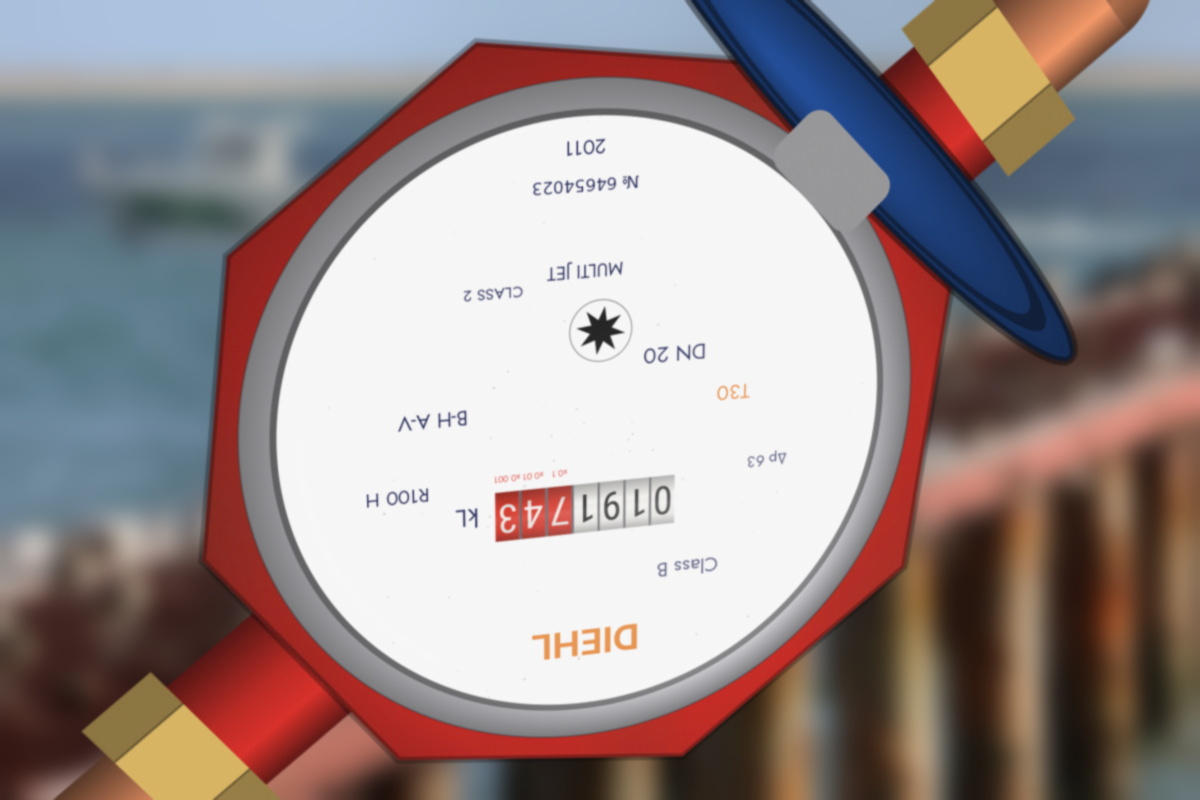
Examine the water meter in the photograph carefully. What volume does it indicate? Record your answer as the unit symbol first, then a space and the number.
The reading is kL 191.743
